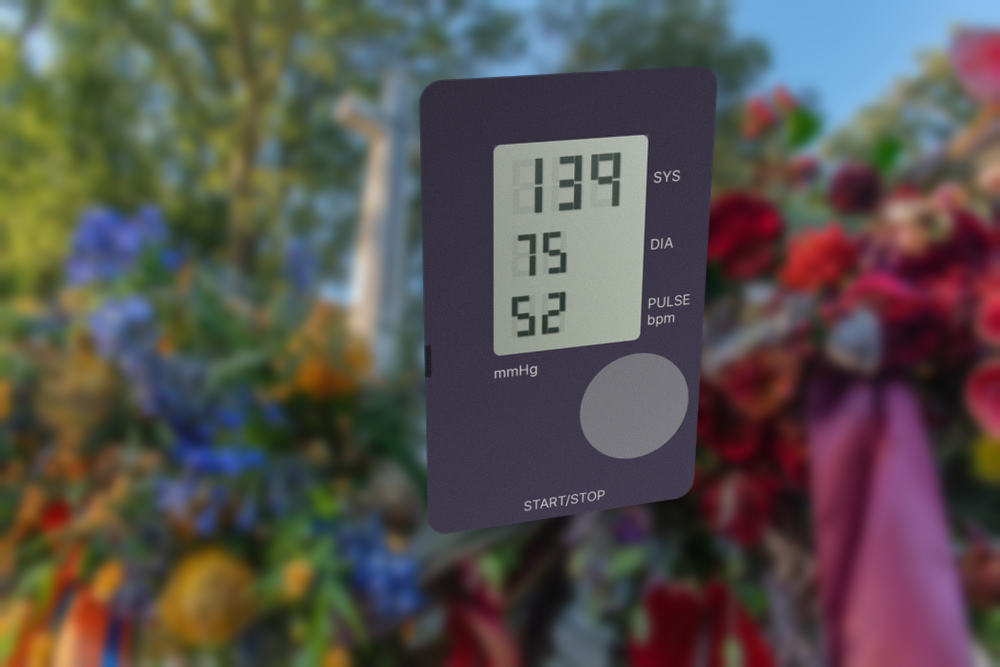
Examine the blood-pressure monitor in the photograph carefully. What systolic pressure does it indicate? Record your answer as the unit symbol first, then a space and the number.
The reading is mmHg 139
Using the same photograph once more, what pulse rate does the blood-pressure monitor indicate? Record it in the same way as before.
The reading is bpm 52
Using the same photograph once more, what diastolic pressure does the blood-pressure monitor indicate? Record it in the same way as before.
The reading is mmHg 75
